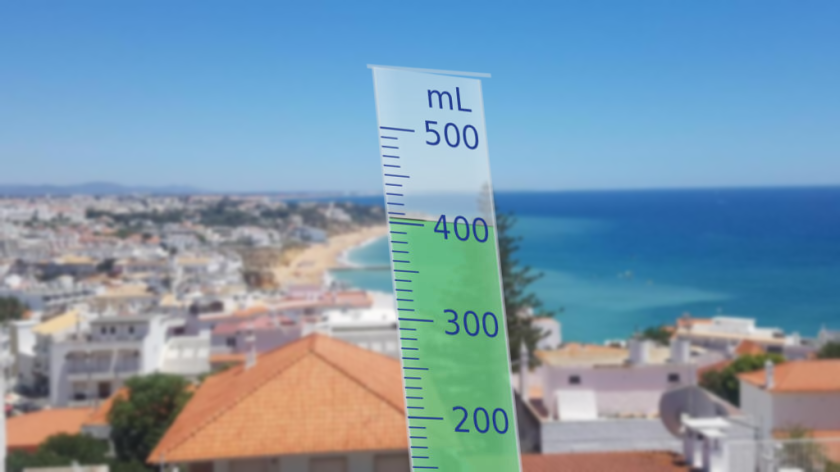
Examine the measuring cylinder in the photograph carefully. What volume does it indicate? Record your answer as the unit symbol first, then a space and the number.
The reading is mL 405
